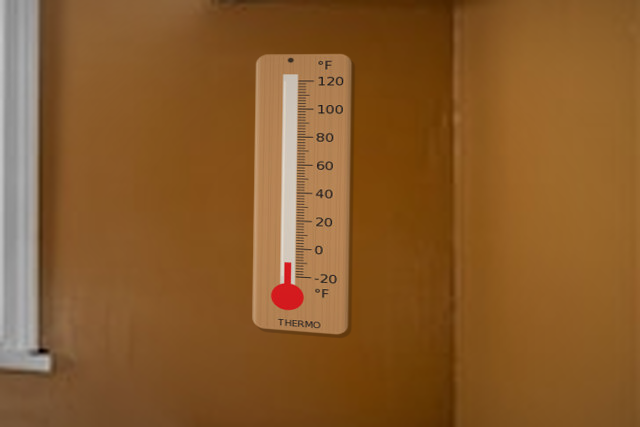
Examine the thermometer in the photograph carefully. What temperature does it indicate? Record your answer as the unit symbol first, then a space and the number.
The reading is °F -10
